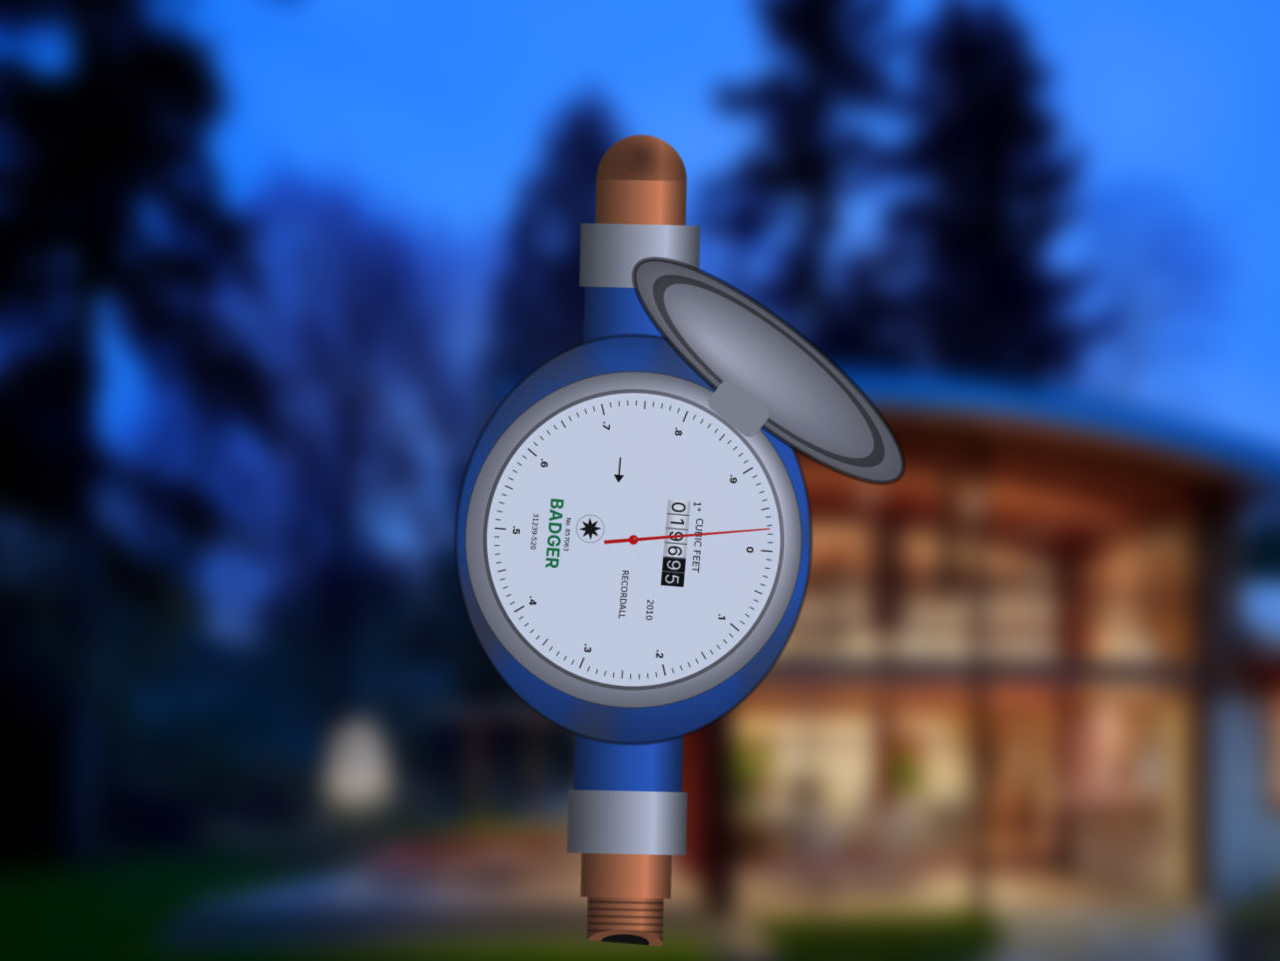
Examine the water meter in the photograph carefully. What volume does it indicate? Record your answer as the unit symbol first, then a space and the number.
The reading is ft³ 19694.97
